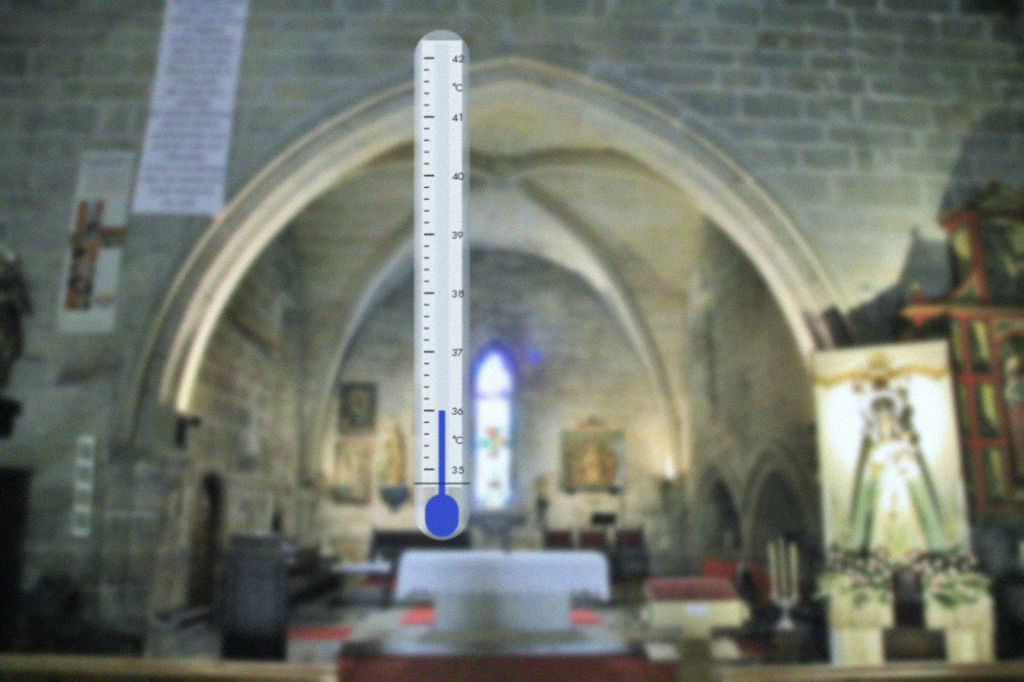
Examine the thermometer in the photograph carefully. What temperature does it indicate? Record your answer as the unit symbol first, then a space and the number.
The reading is °C 36
